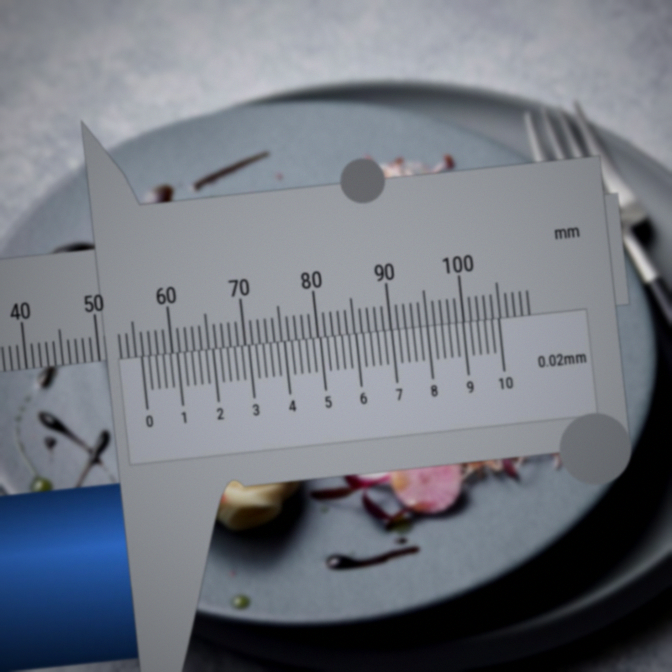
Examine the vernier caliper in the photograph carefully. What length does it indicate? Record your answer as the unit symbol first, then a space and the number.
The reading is mm 55.8
